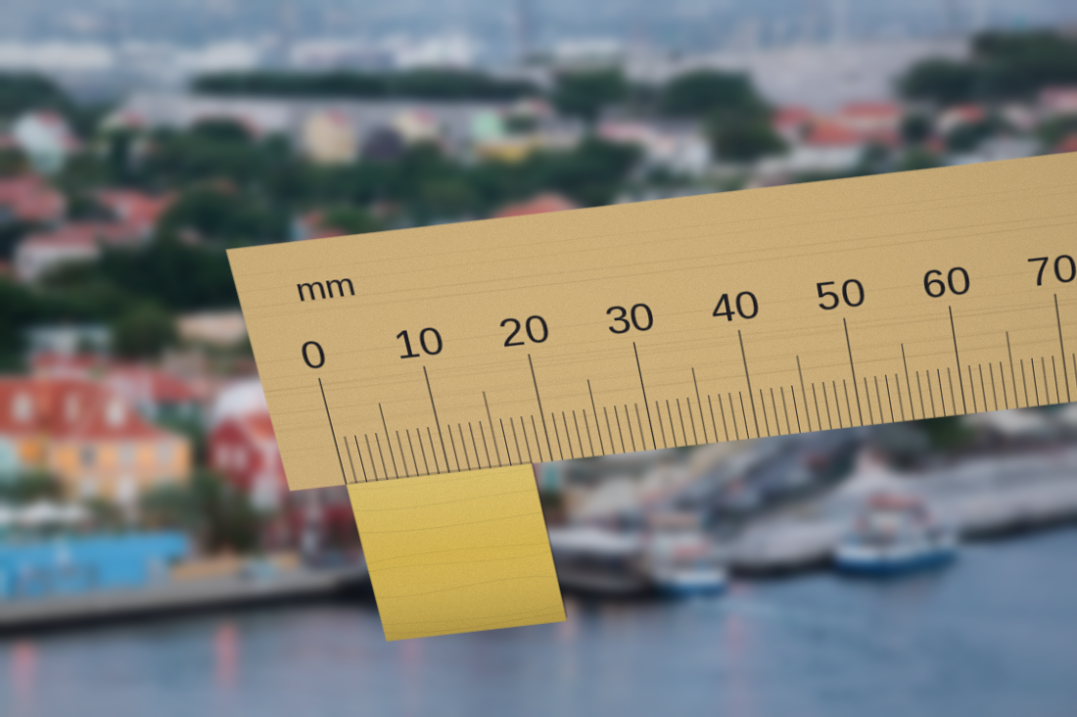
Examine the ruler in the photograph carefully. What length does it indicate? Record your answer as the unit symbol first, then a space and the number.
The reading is mm 18
